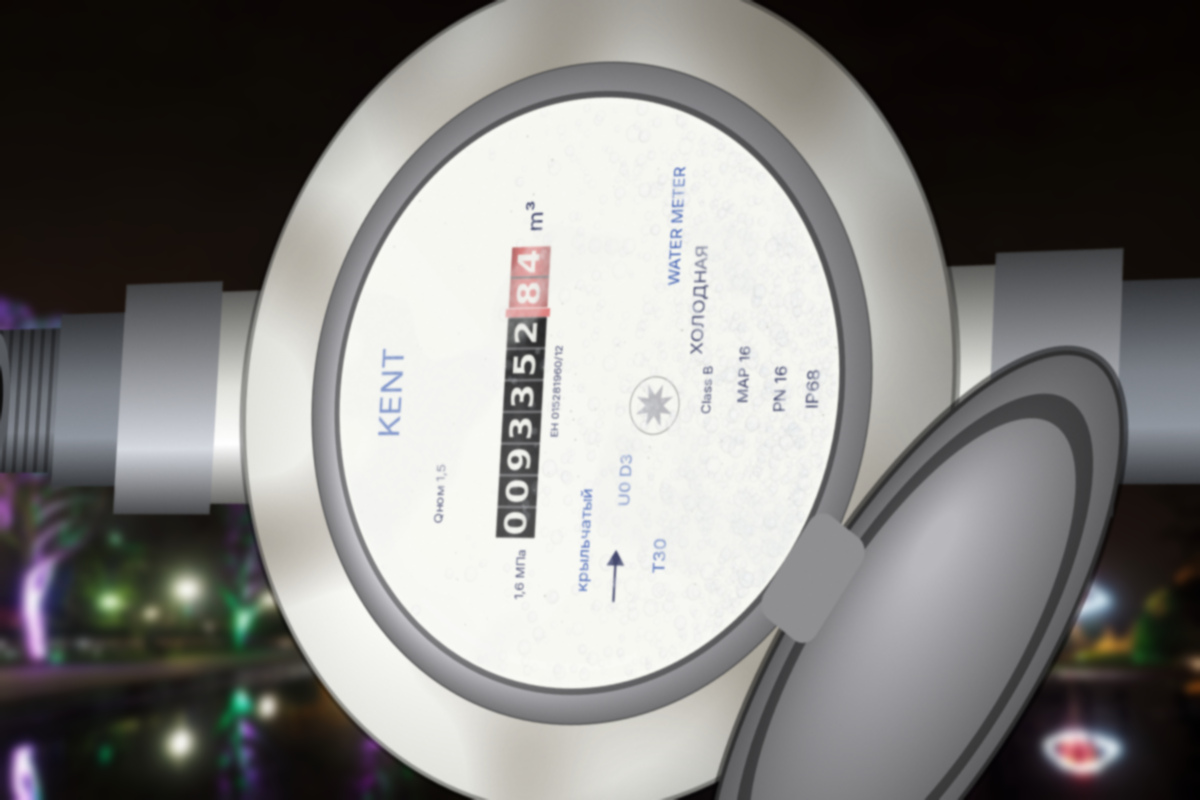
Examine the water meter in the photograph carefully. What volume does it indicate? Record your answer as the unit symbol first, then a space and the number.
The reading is m³ 93352.84
